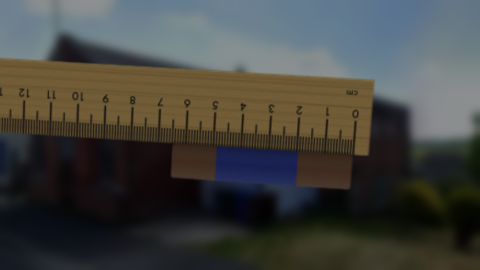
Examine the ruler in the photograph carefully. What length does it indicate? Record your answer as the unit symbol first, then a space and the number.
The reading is cm 6.5
